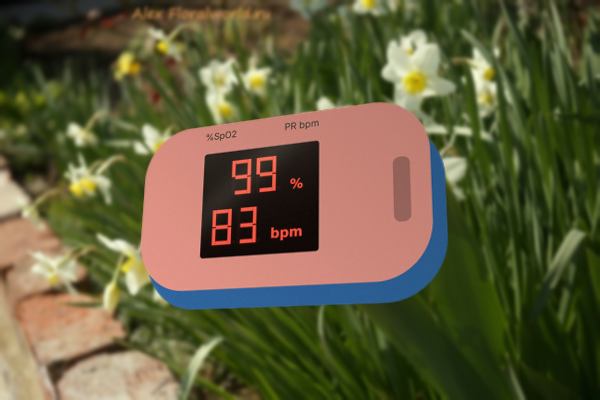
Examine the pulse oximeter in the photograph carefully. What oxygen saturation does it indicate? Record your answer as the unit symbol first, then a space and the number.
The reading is % 99
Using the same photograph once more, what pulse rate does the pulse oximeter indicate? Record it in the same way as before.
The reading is bpm 83
